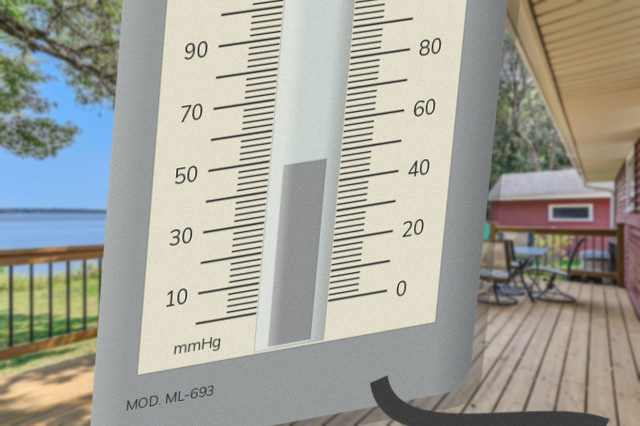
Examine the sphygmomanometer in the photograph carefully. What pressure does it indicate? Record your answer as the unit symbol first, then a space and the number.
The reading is mmHg 48
